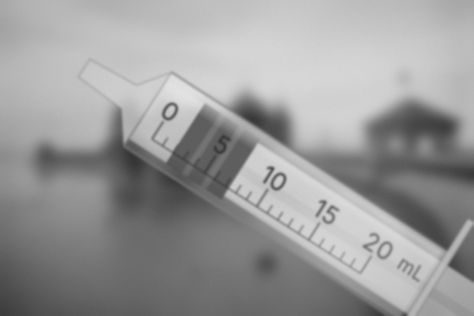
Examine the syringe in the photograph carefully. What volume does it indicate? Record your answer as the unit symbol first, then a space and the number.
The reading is mL 2
